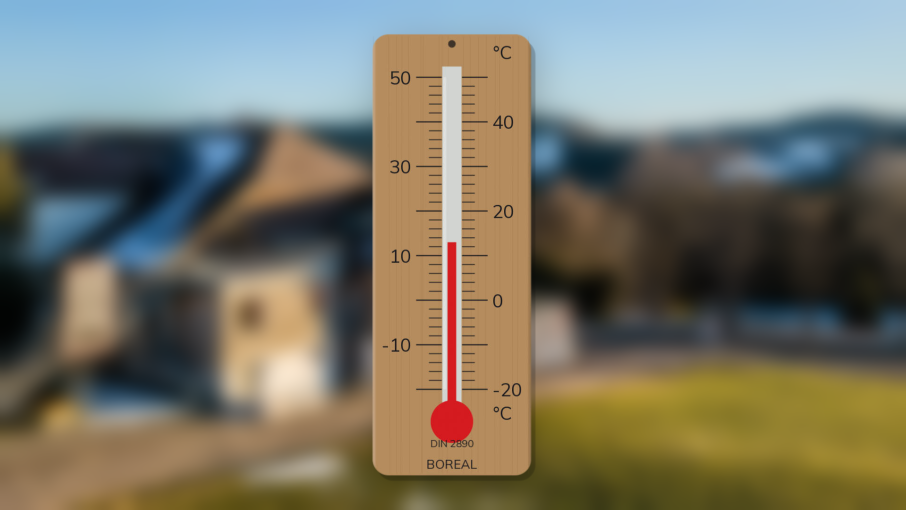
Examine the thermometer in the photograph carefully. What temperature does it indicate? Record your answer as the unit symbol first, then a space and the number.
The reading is °C 13
